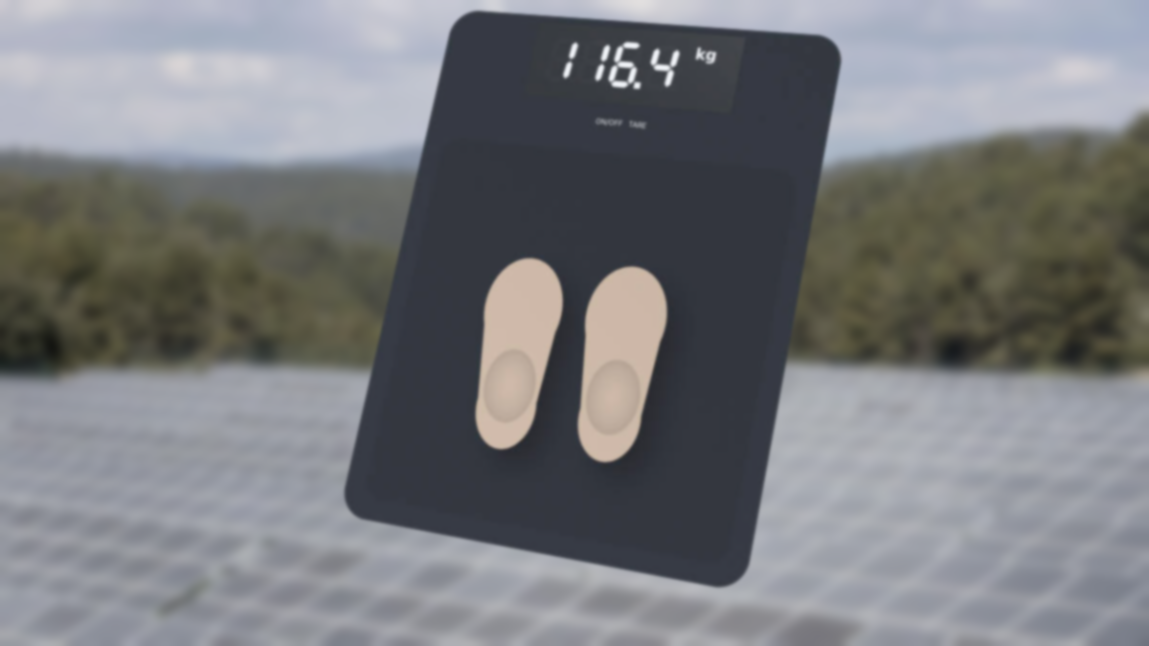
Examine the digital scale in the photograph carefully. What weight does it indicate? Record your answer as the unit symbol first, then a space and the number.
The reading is kg 116.4
